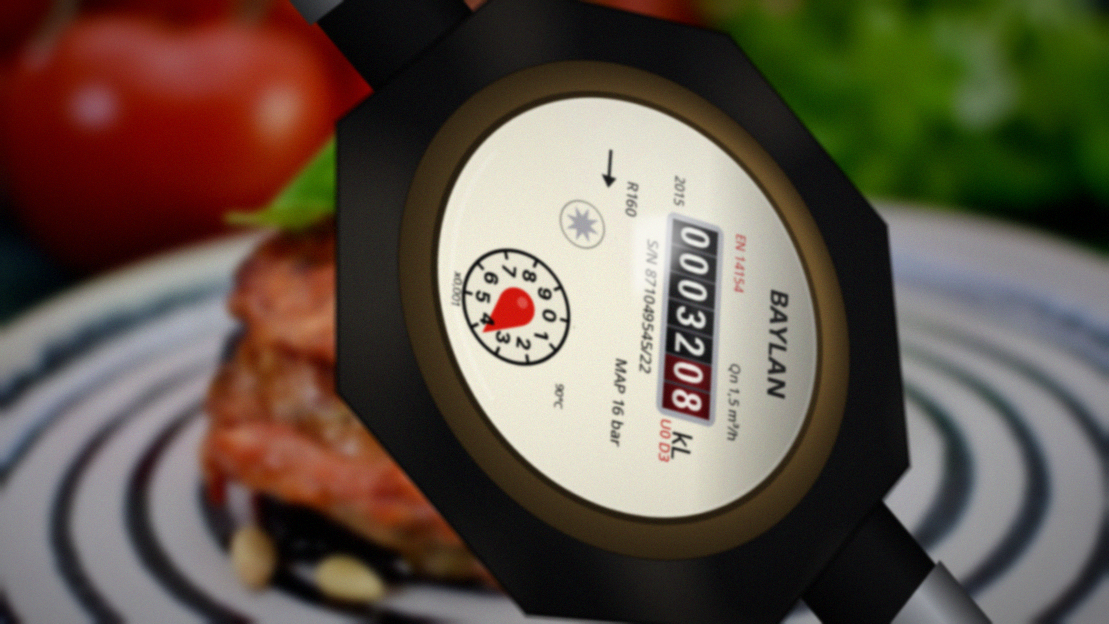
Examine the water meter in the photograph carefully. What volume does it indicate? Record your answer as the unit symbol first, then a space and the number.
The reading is kL 32.083
